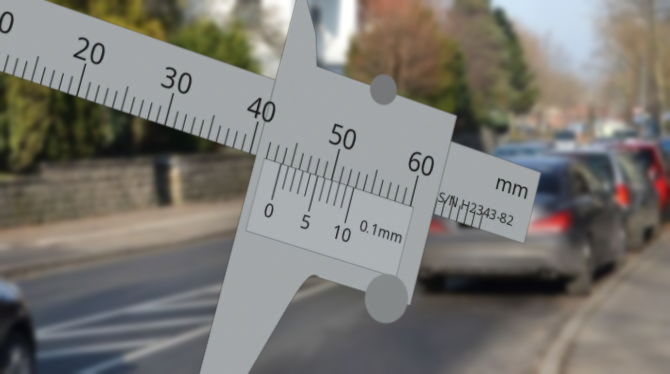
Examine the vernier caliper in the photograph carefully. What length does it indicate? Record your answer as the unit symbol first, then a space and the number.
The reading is mm 43.8
